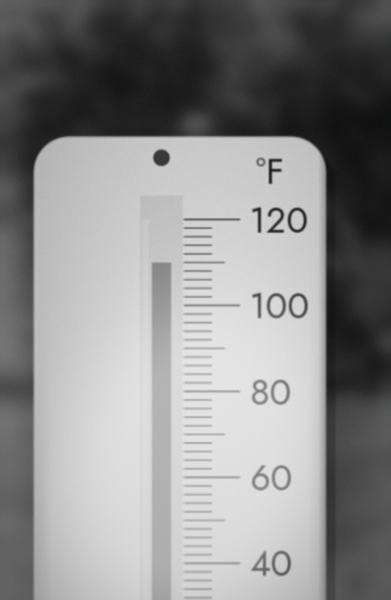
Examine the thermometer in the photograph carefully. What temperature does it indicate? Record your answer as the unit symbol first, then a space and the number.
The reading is °F 110
